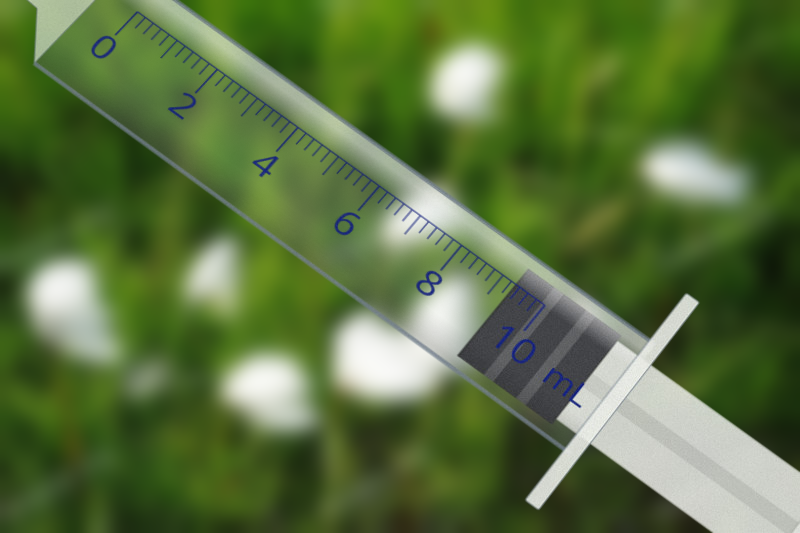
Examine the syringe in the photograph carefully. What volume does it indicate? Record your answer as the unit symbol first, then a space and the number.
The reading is mL 9.3
